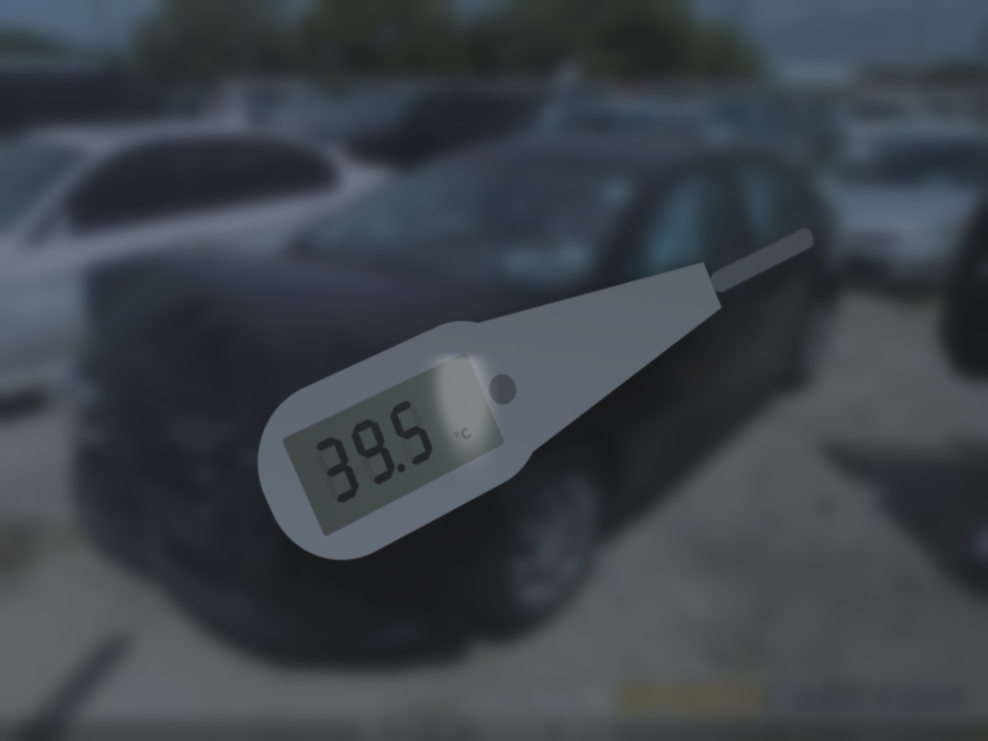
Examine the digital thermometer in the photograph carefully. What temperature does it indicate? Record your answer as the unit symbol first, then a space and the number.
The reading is °C 39.5
